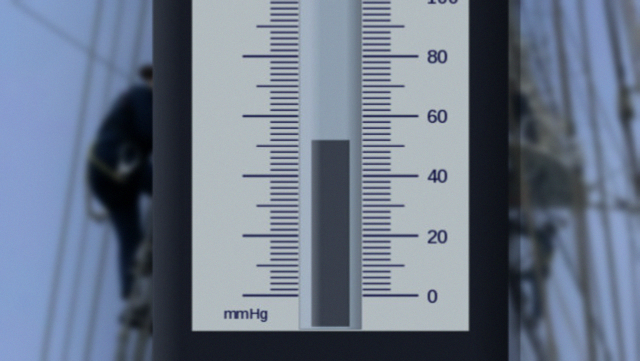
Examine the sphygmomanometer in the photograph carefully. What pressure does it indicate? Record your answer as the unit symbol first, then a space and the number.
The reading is mmHg 52
